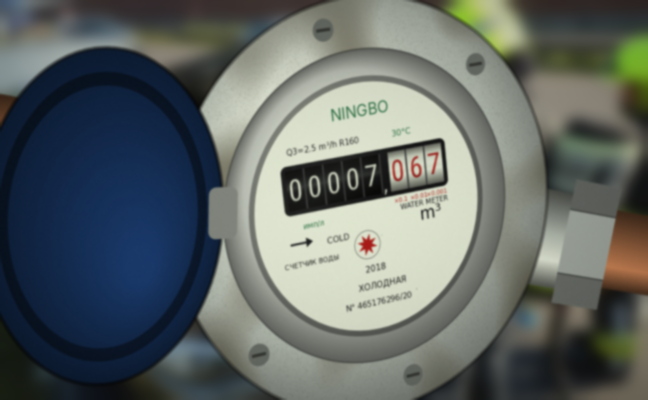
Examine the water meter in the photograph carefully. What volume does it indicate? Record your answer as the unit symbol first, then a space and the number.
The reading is m³ 7.067
